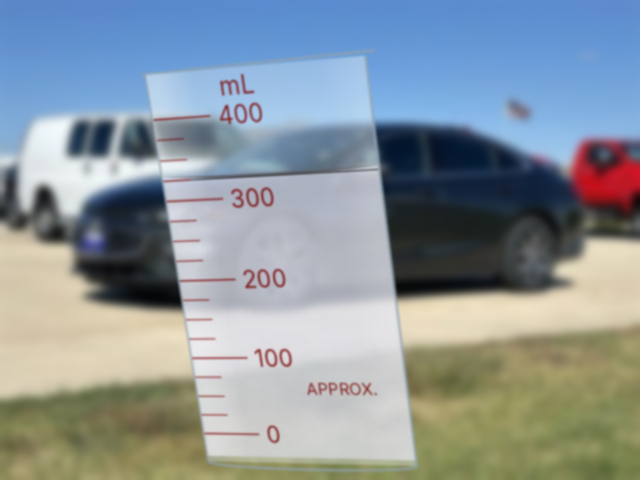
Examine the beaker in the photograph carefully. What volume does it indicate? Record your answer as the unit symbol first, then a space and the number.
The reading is mL 325
